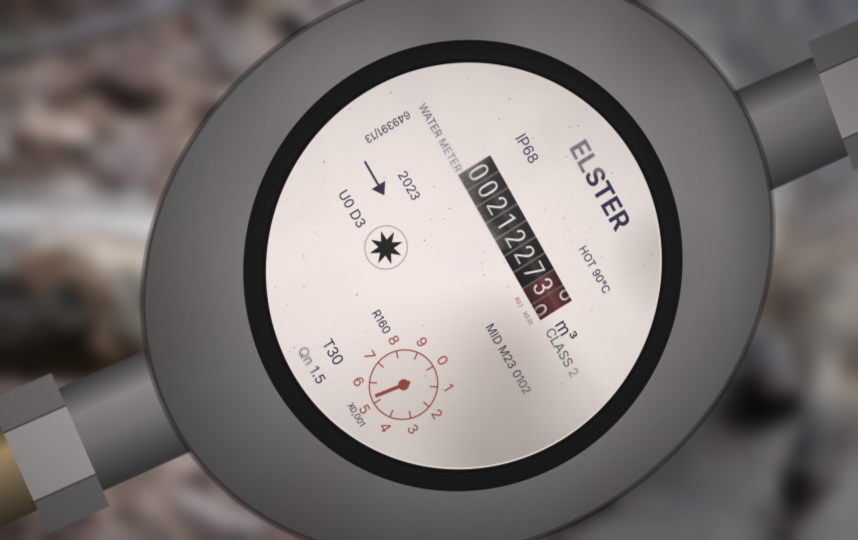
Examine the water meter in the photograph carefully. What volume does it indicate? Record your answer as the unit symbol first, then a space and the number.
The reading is m³ 21227.385
